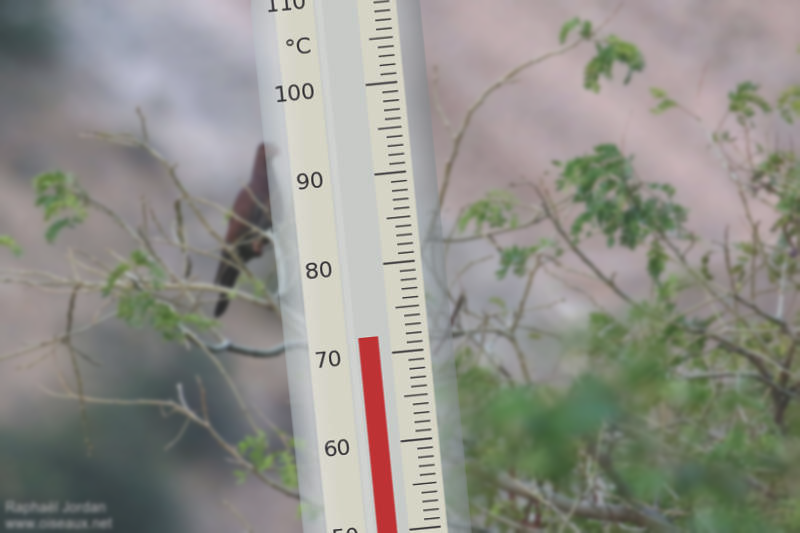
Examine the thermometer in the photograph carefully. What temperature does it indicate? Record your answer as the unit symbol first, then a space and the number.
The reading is °C 72
